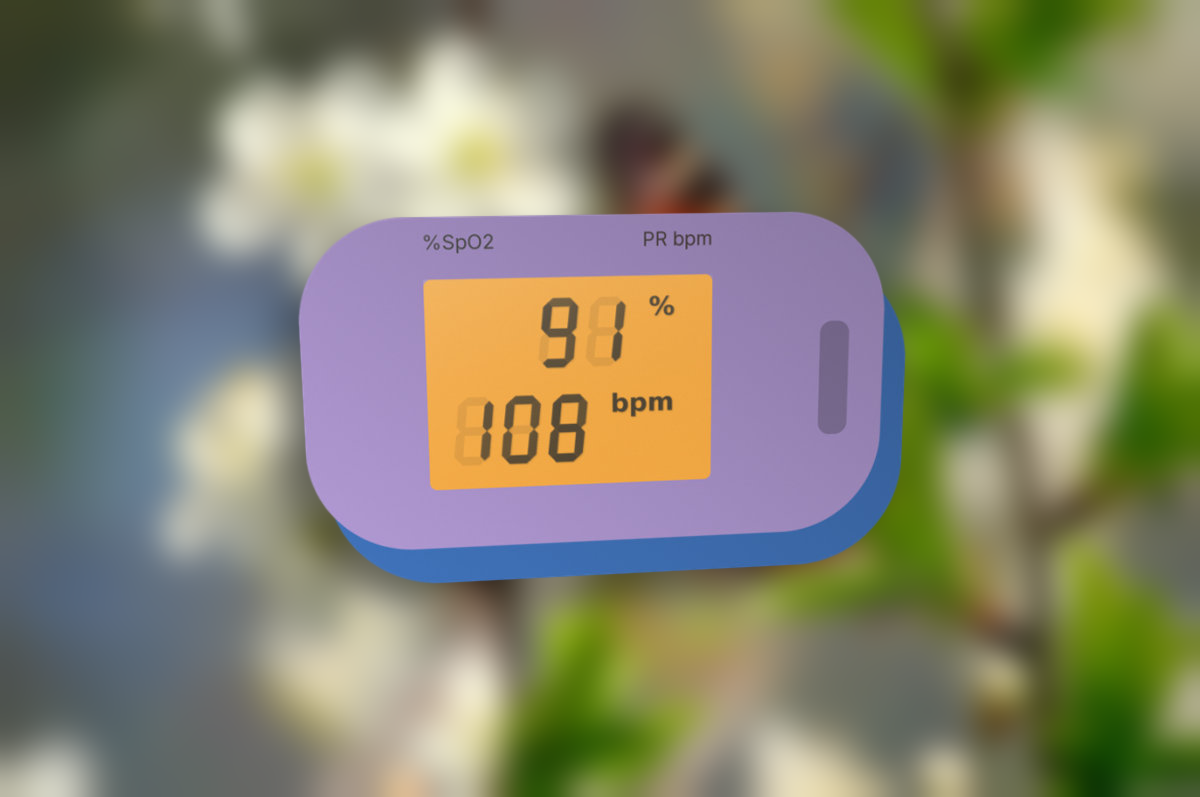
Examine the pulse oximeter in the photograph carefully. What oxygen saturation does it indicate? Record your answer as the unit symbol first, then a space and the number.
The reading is % 91
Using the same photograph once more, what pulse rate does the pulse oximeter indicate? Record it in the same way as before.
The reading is bpm 108
